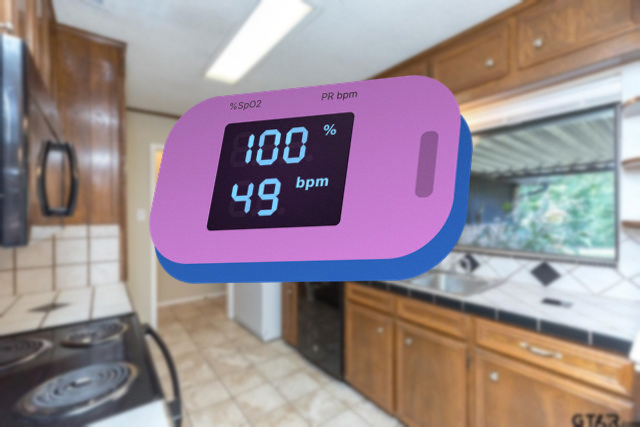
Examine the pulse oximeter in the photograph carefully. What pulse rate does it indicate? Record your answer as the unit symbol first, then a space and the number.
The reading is bpm 49
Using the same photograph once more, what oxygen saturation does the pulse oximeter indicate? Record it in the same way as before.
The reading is % 100
